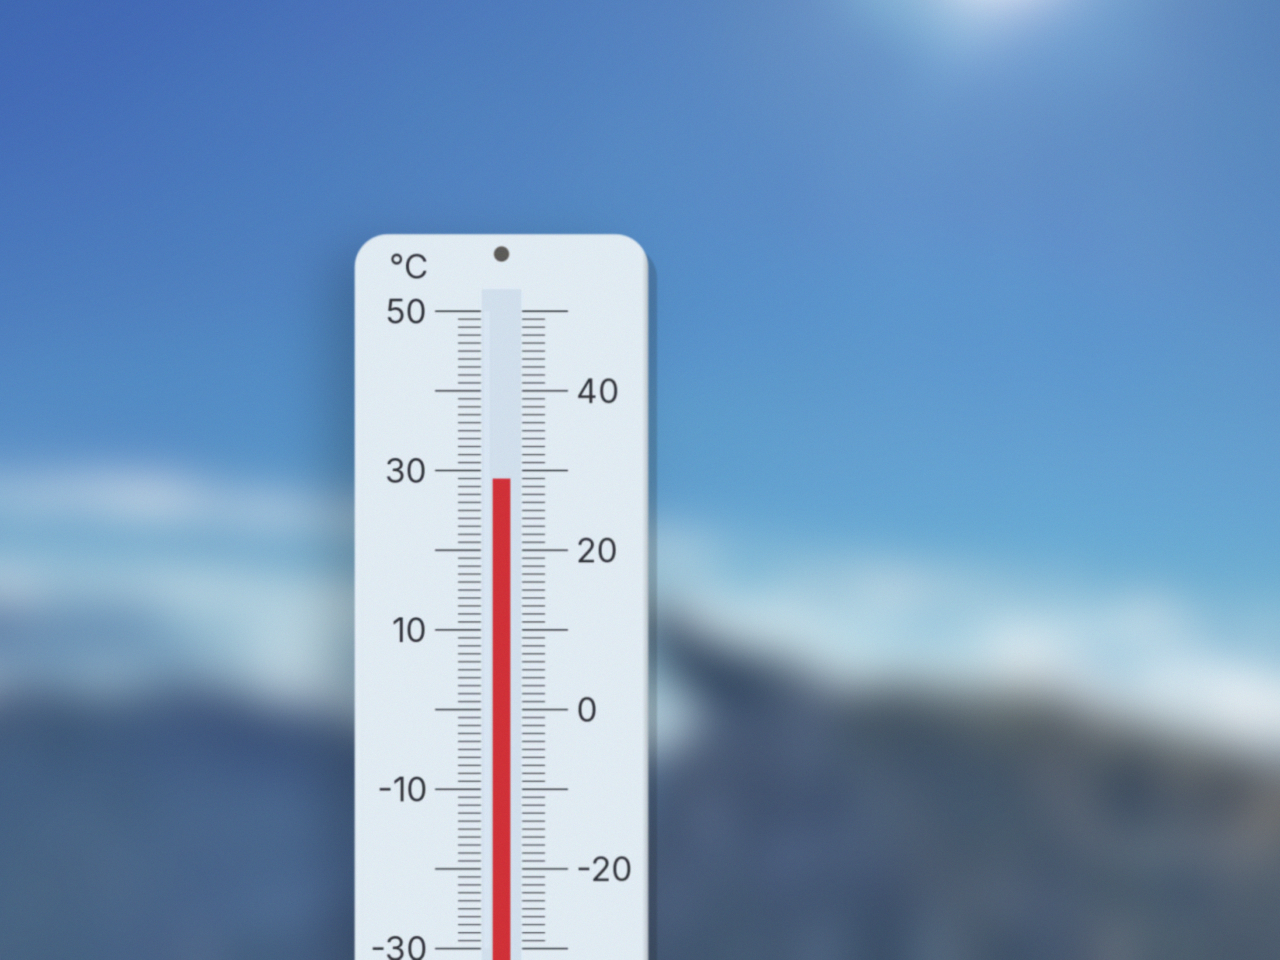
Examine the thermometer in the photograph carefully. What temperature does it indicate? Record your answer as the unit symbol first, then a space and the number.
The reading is °C 29
